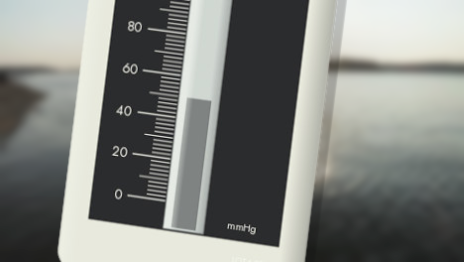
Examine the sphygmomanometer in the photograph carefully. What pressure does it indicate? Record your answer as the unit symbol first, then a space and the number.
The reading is mmHg 50
